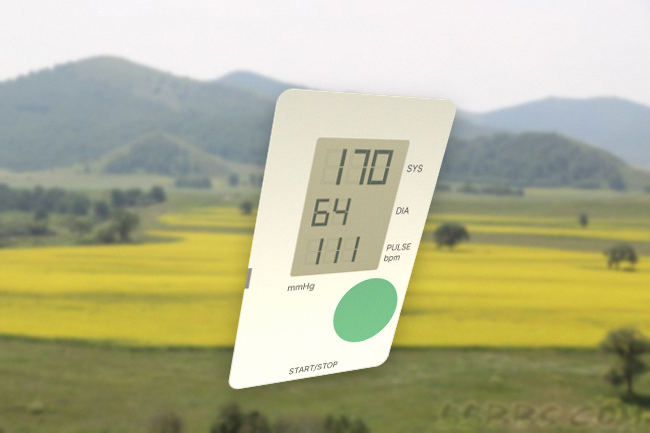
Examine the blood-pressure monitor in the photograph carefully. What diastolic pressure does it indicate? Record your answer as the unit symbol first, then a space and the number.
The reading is mmHg 64
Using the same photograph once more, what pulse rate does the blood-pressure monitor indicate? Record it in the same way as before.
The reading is bpm 111
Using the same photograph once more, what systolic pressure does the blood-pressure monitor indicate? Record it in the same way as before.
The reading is mmHg 170
